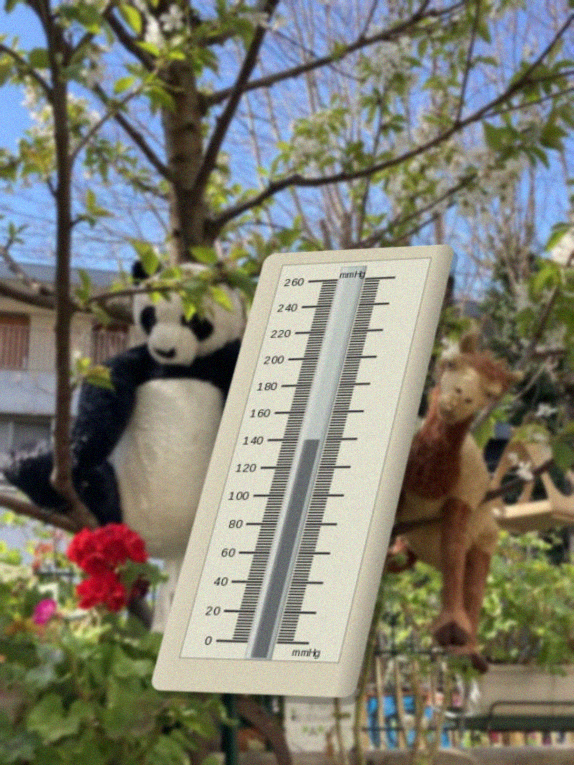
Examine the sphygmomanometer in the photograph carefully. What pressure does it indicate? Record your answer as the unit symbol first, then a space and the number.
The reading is mmHg 140
